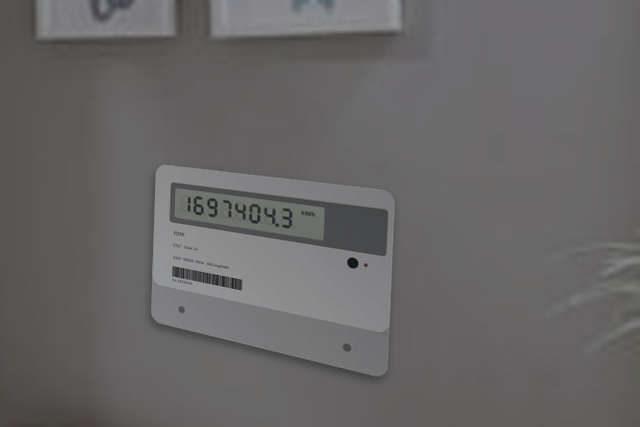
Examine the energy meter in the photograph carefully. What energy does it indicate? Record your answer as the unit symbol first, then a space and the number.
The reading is kWh 1697404.3
